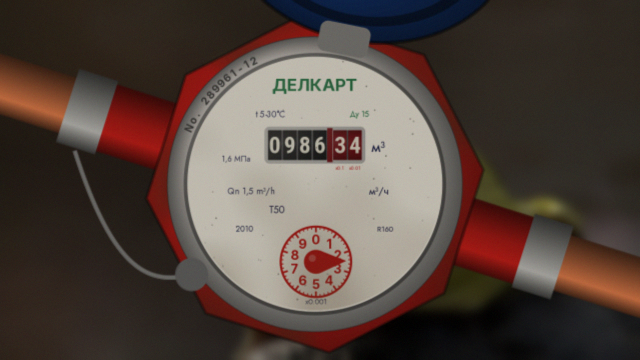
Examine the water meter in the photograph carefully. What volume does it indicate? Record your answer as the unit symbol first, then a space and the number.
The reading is m³ 986.342
